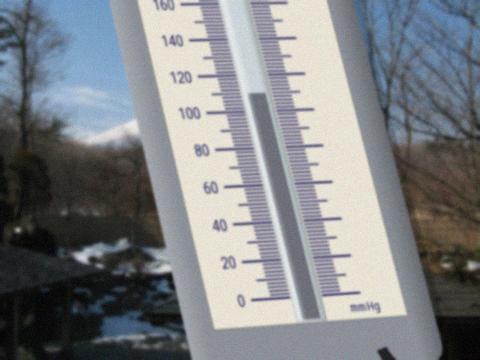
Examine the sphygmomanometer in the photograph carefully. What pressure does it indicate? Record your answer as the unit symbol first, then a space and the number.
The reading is mmHg 110
